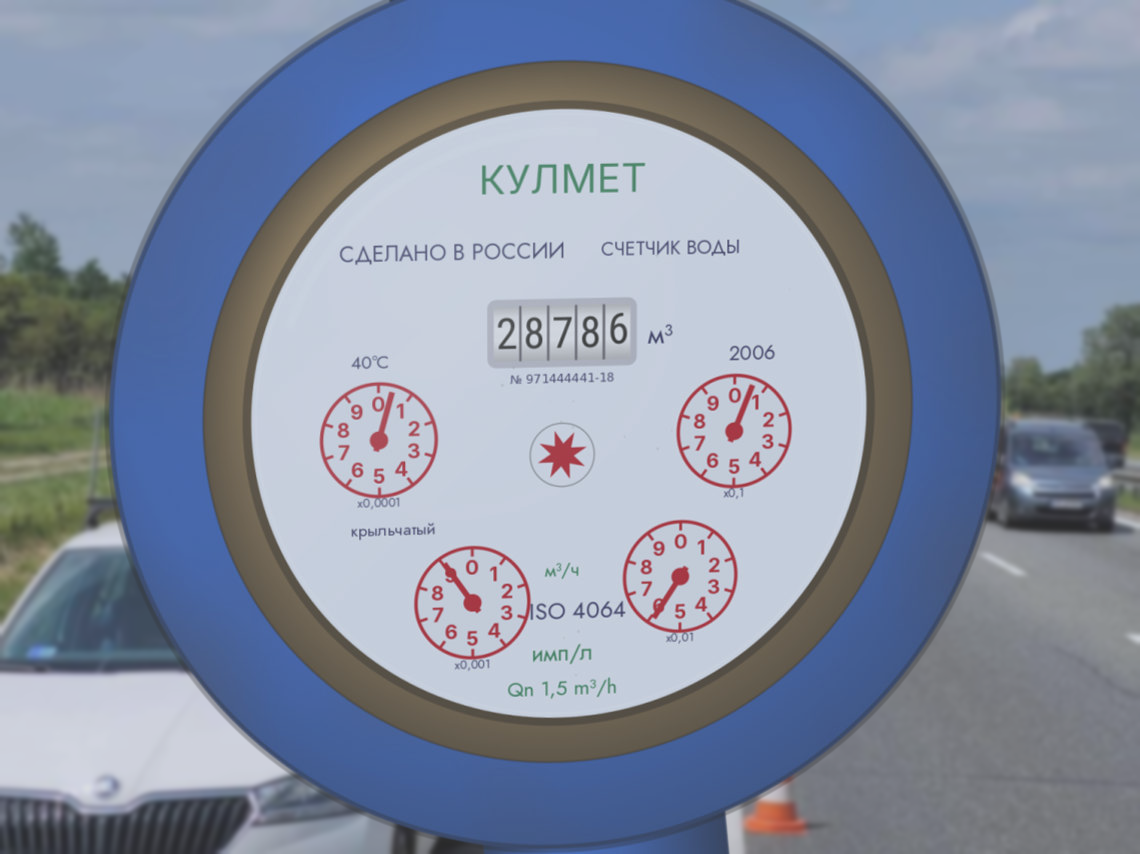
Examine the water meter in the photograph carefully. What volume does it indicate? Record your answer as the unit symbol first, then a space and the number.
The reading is m³ 28786.0590
